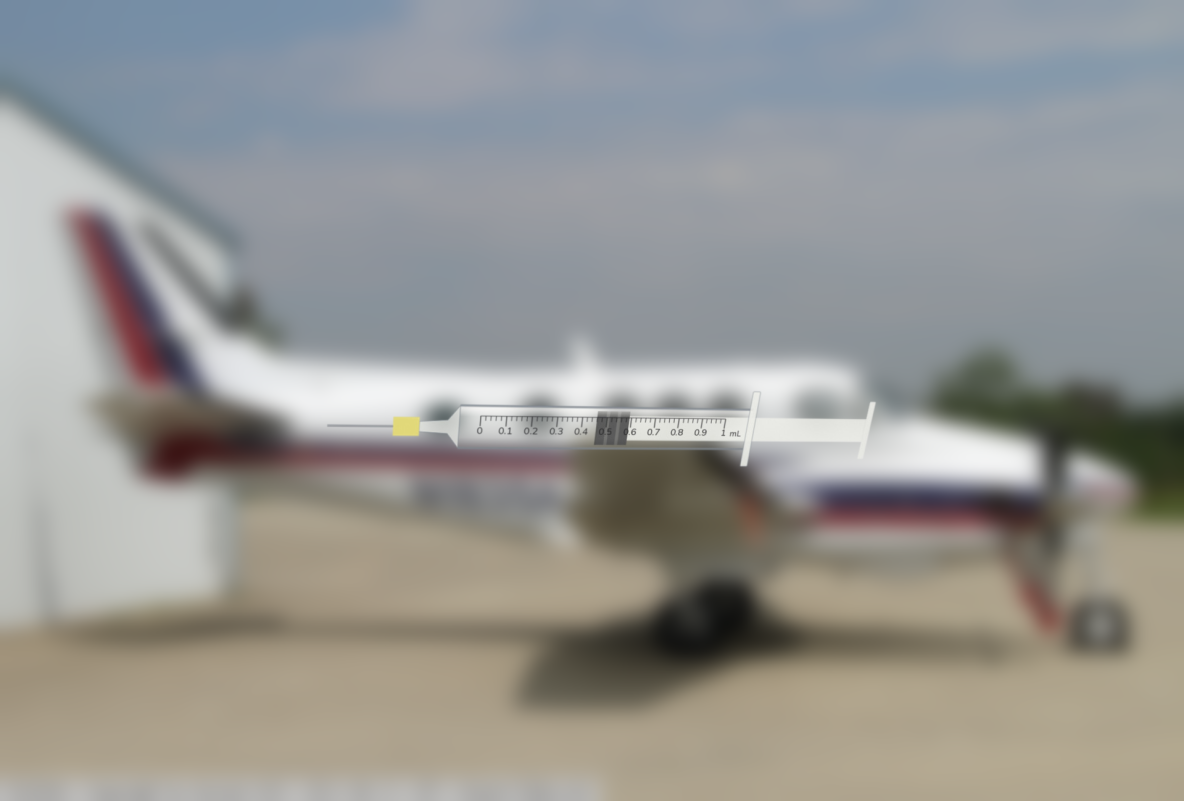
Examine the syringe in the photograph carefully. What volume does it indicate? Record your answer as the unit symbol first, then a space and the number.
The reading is mL 0.46
